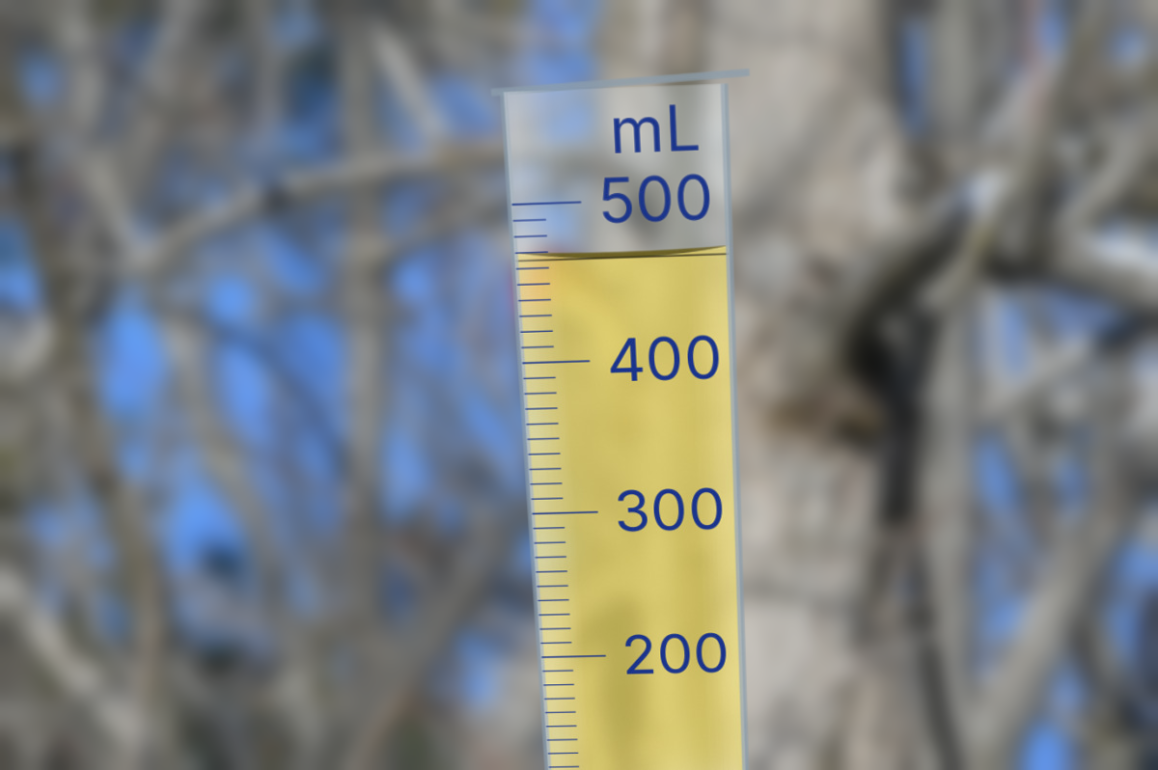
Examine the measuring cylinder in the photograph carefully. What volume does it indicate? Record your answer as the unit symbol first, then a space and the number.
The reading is mL 465
